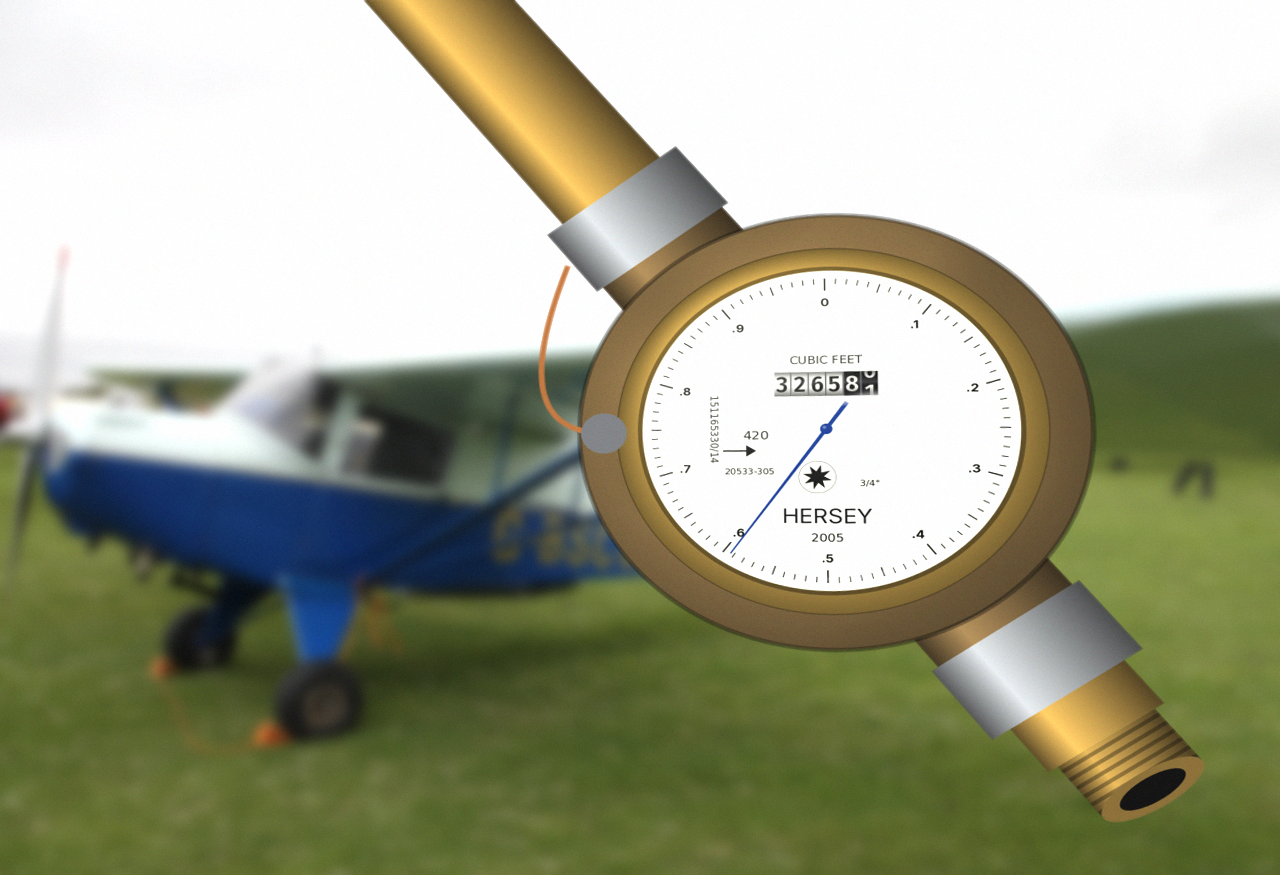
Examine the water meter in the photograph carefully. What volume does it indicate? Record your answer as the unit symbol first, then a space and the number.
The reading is ft³ 326580.59
